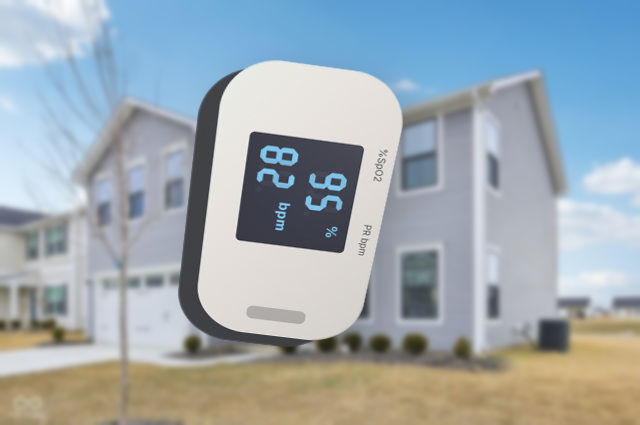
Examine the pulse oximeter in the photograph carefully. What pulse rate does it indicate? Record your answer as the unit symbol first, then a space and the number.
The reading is bpm 82
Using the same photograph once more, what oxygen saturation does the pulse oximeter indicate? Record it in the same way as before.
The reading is % 95
